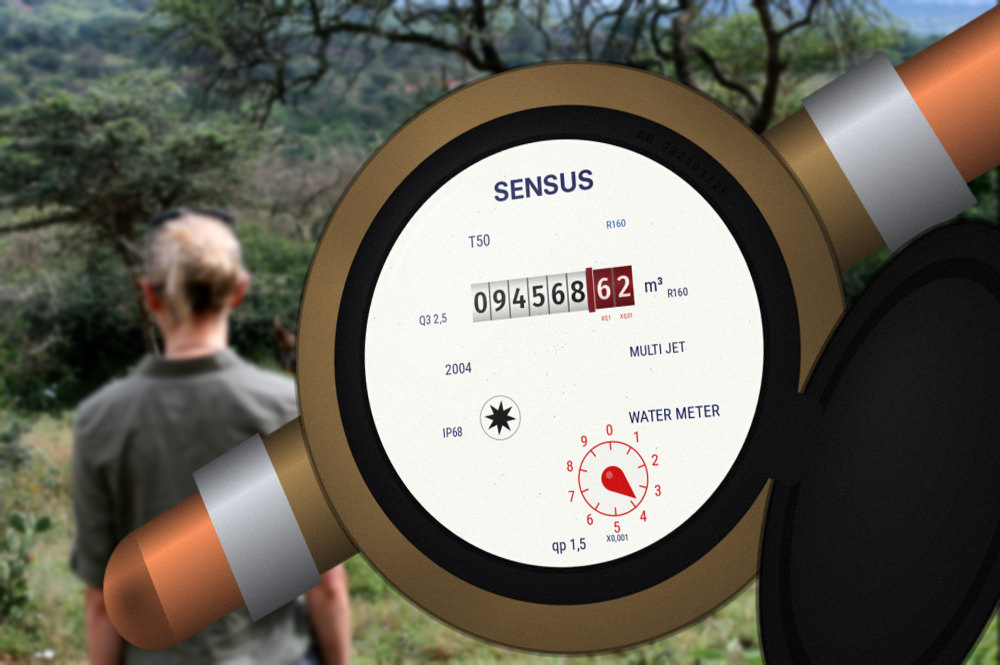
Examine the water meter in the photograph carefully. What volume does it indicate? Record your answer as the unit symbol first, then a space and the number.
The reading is m³ 94568.623
